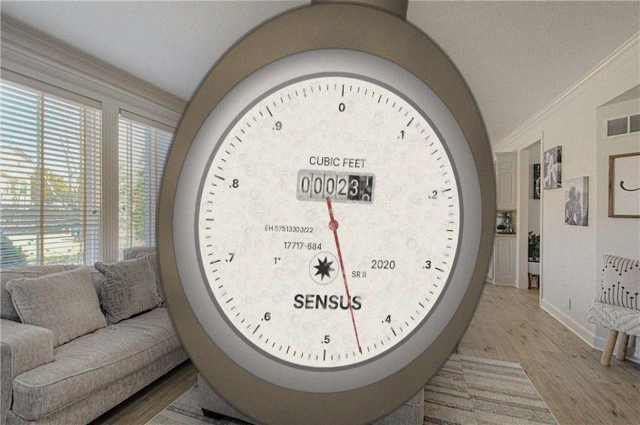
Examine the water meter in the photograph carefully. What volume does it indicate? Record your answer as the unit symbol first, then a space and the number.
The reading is ft³ 231.45
